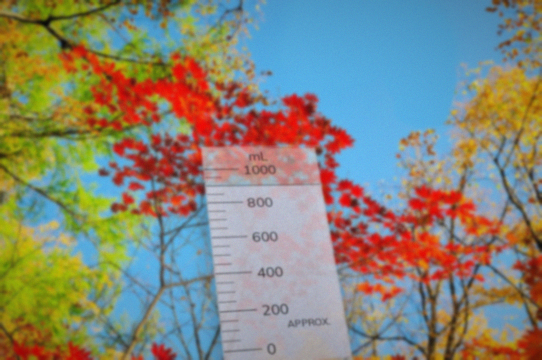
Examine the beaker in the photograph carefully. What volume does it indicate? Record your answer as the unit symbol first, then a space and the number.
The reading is mL 900
